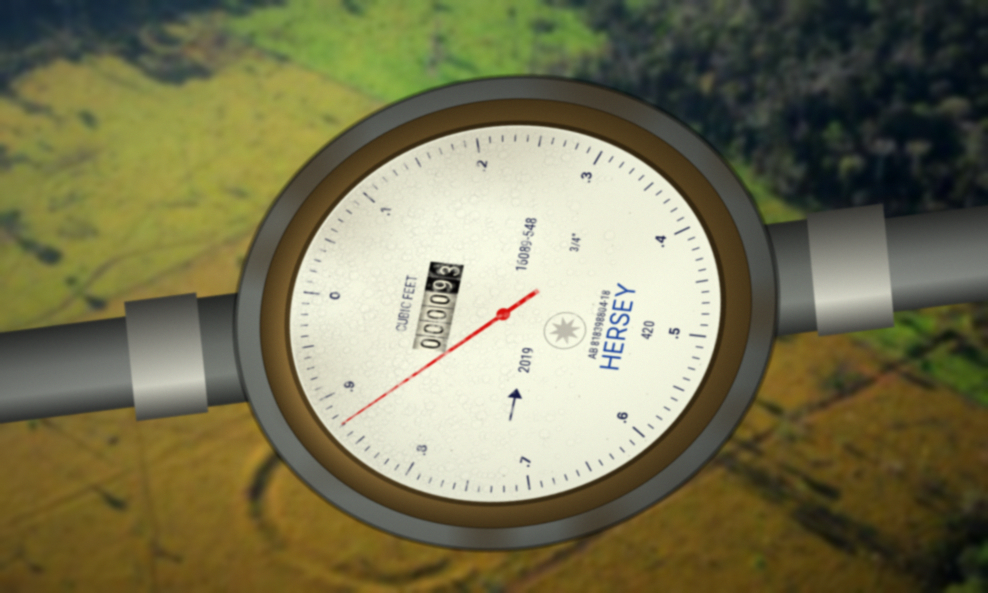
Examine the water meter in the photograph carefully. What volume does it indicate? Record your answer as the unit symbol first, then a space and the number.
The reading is ft³ 92.87
